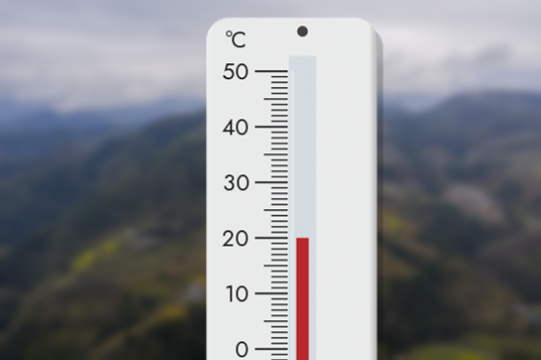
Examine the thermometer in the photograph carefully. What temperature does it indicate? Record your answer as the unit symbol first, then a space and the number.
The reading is °C 20
